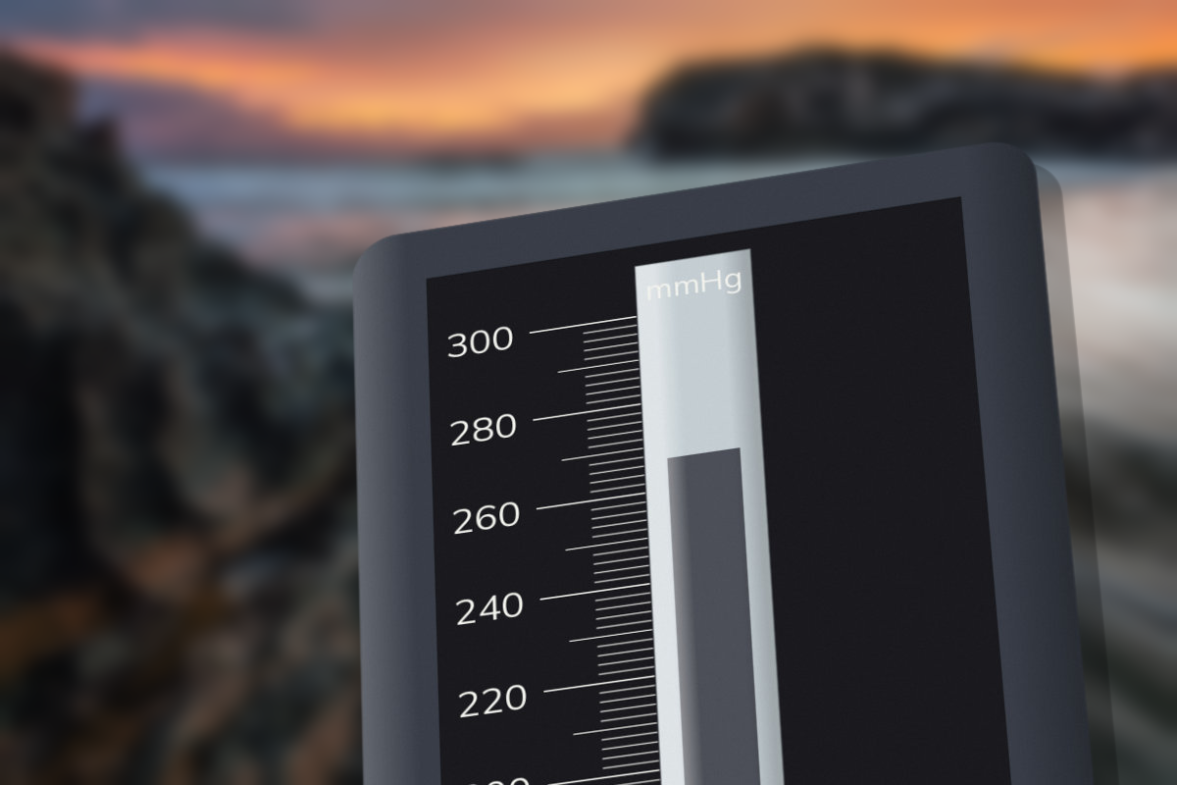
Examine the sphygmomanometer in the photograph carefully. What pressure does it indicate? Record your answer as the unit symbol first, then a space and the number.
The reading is mmHg 267
